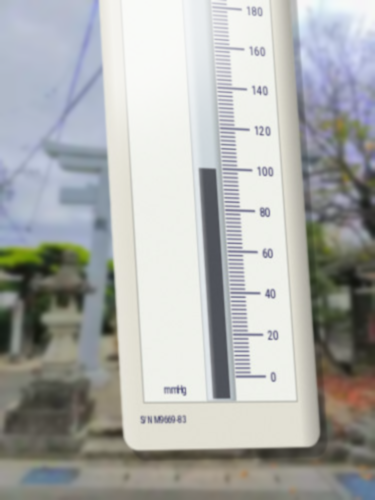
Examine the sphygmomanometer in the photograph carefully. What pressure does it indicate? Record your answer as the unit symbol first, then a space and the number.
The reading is mmHg 100
